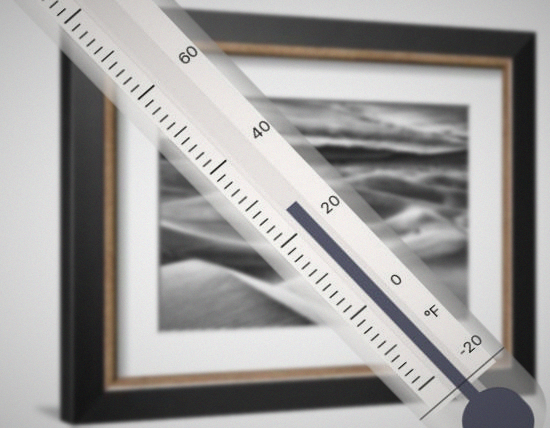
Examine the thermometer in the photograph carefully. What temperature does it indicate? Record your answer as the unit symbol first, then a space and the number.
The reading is °F 25
